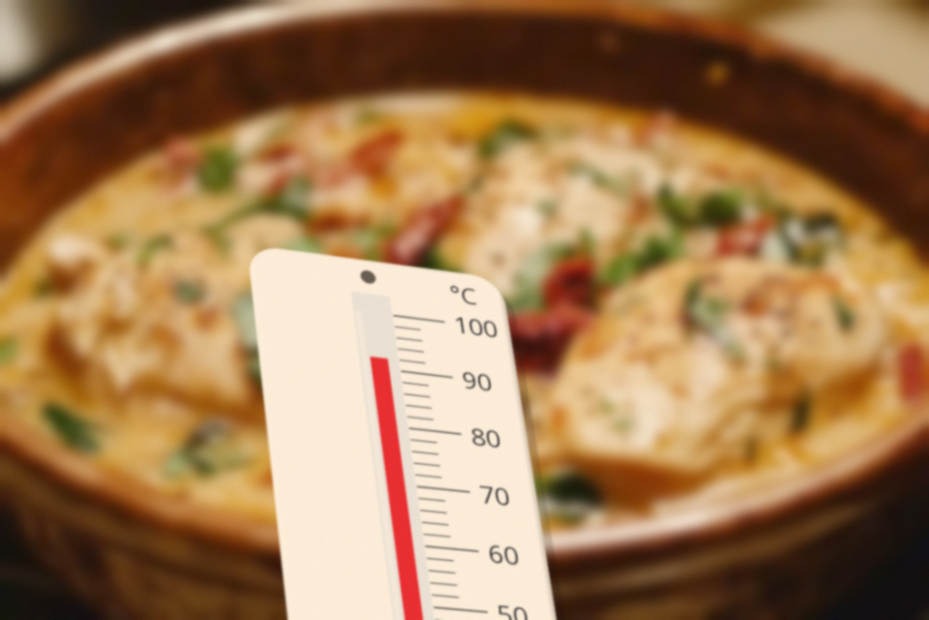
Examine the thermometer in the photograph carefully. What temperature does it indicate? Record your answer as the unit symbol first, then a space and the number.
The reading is °C 92
